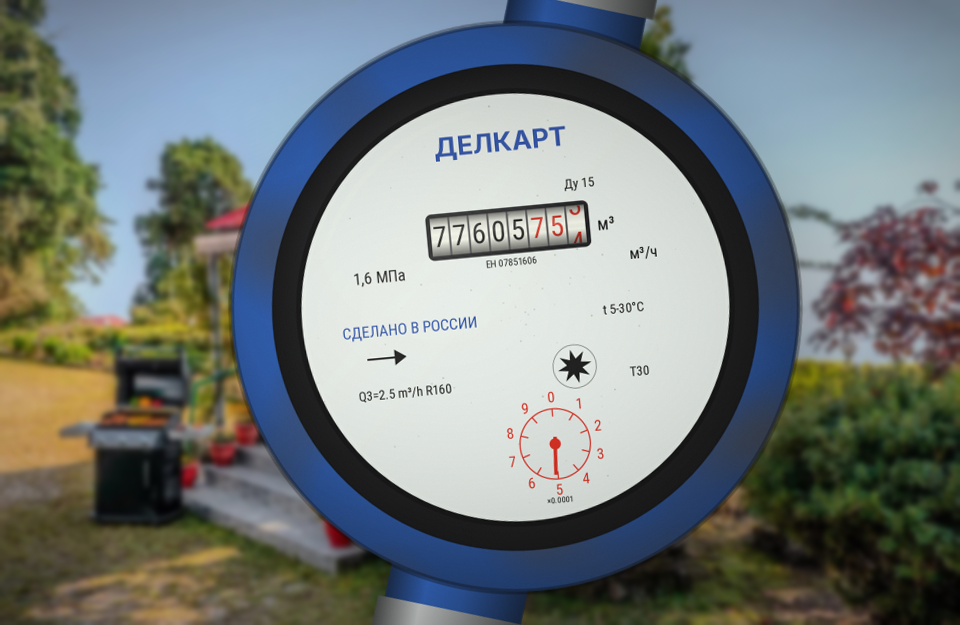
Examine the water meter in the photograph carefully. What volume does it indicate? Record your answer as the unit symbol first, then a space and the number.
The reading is m³ 77605.7535
